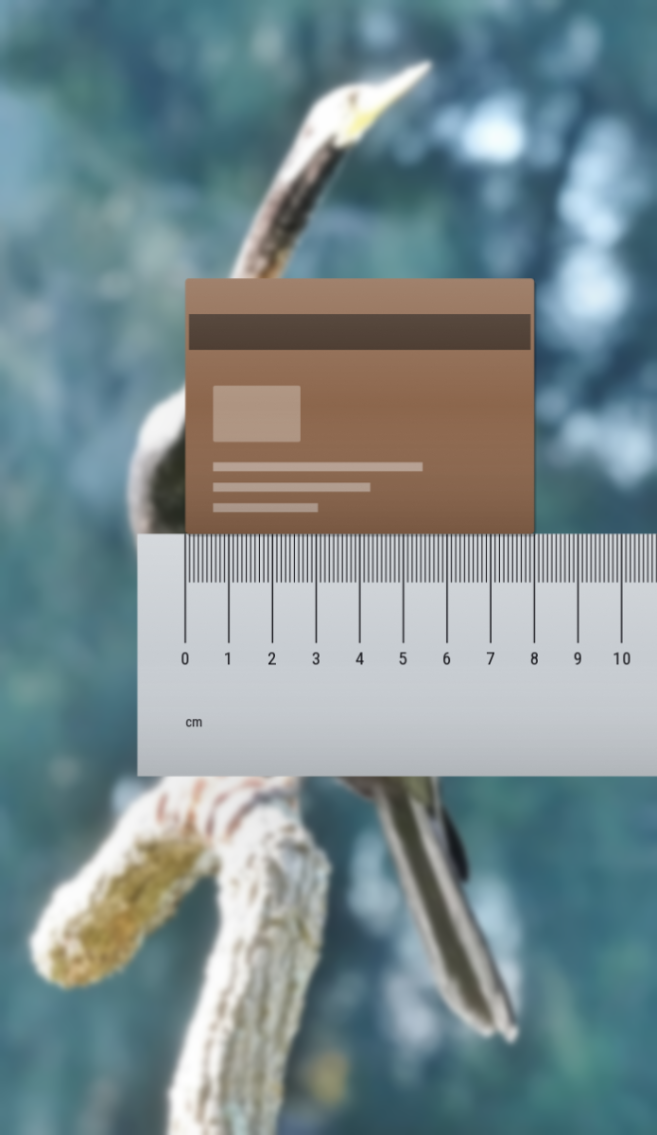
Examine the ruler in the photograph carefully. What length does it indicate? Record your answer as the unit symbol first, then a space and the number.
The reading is cm 8
